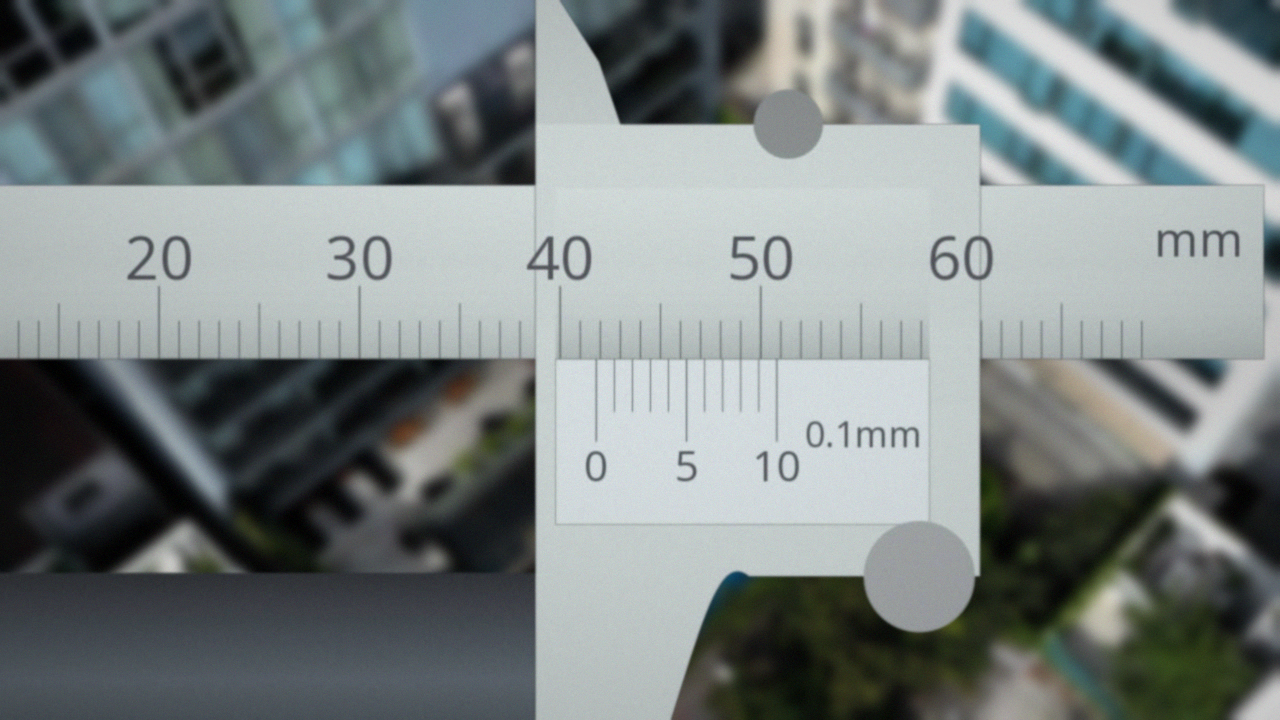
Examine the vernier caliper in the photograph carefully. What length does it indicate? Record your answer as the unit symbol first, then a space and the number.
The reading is mm 41.8
